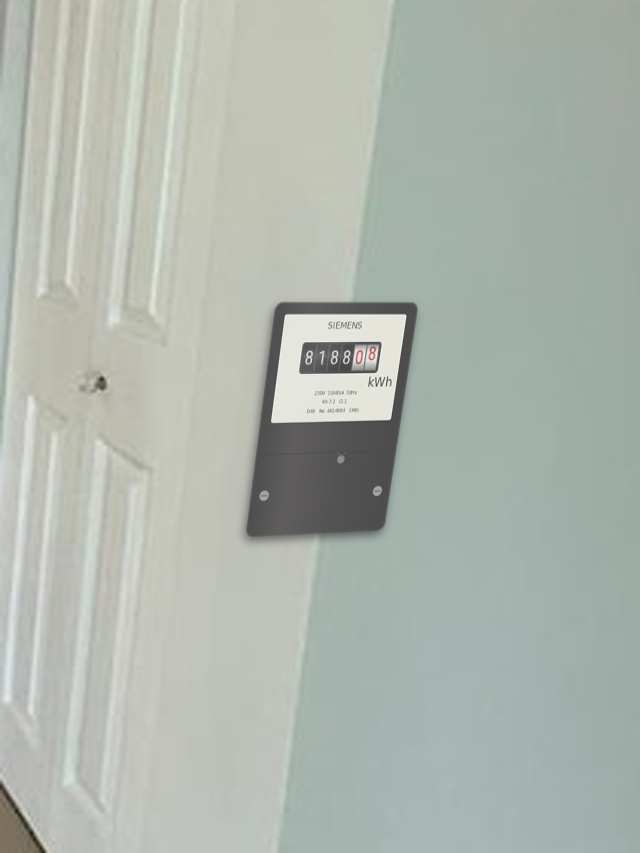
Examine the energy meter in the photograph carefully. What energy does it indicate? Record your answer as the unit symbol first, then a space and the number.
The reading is kWh 8188.08
